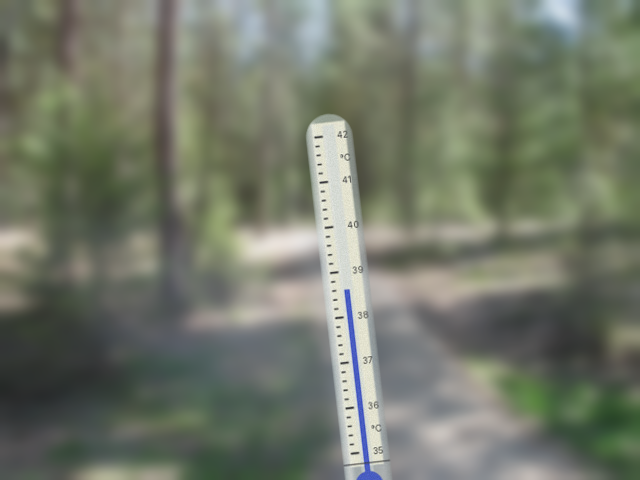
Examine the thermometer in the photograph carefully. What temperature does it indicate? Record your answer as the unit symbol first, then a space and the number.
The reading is °C 38.6
